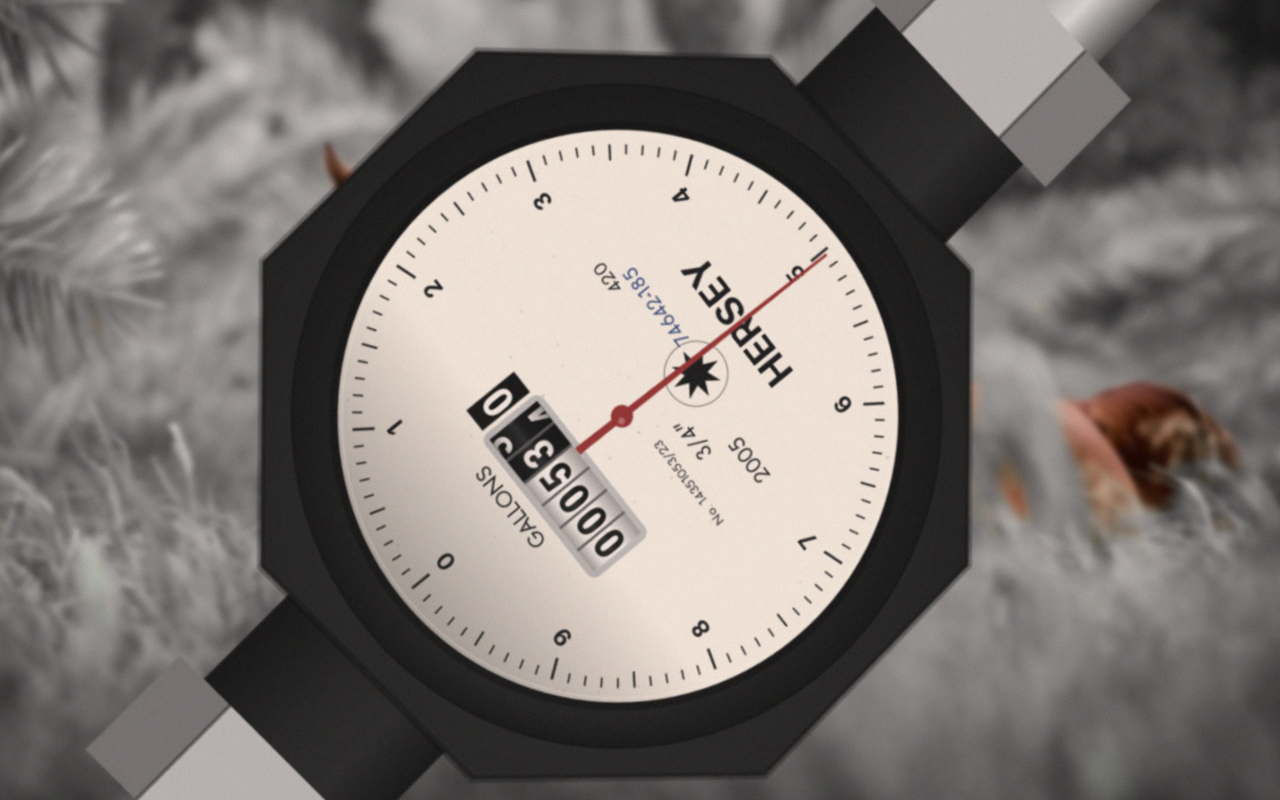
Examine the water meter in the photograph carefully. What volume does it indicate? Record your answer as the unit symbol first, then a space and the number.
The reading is gal 5335.0
